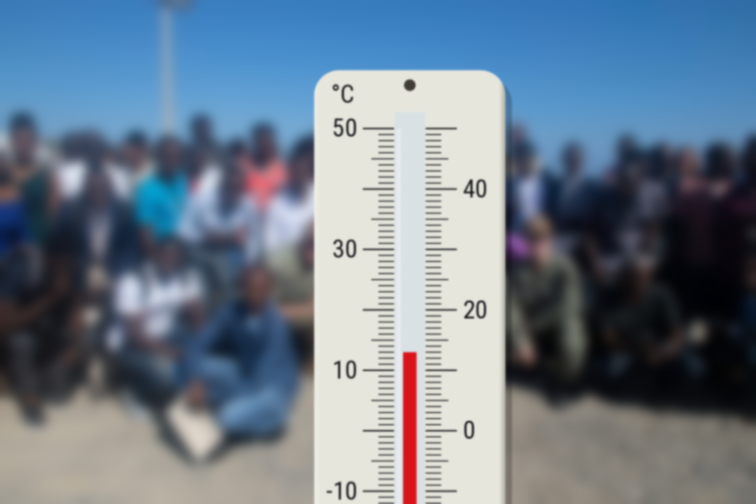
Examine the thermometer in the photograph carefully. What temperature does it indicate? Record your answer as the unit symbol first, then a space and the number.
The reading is °C 13
